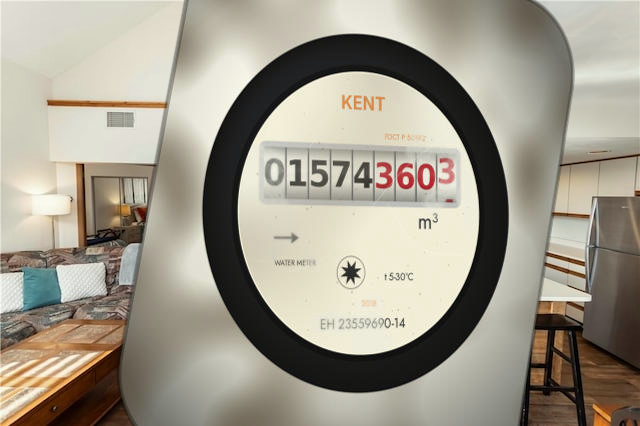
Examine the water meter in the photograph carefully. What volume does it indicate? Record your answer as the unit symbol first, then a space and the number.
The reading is m³ 1574.3603
